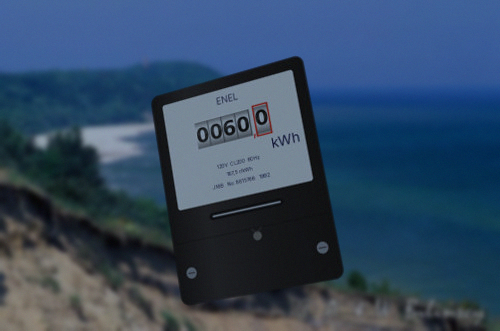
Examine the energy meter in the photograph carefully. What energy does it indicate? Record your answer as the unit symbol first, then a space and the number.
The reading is kWh 60.0
